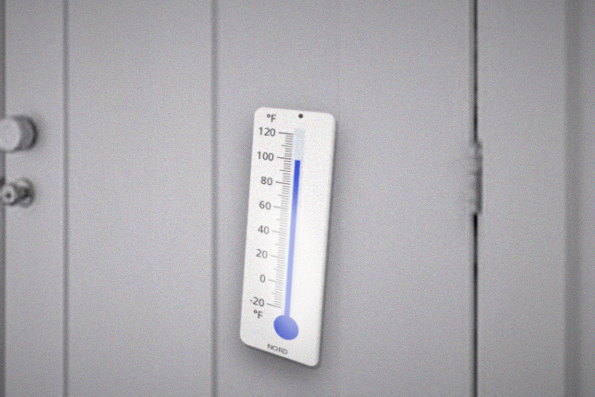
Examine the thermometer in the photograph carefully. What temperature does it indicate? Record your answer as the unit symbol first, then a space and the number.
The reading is °F 100
